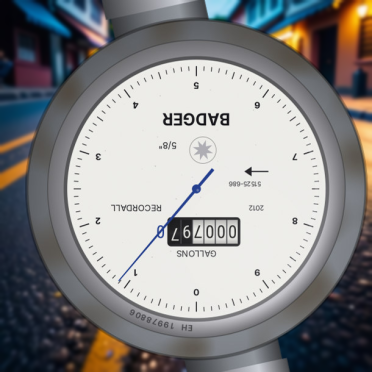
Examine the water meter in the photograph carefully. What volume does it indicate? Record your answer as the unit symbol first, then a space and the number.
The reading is gal 7971.1
